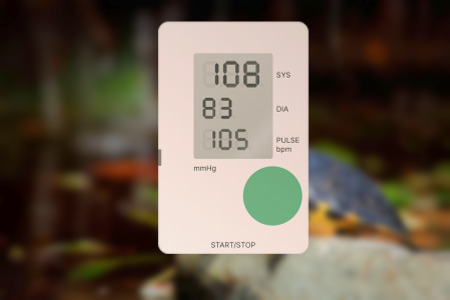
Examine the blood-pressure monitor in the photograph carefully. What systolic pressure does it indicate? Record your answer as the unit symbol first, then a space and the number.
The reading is mmHg 108
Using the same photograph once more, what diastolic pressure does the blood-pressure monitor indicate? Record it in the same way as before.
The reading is mmHg 83
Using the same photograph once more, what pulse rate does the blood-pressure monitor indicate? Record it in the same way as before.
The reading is bpm 105
